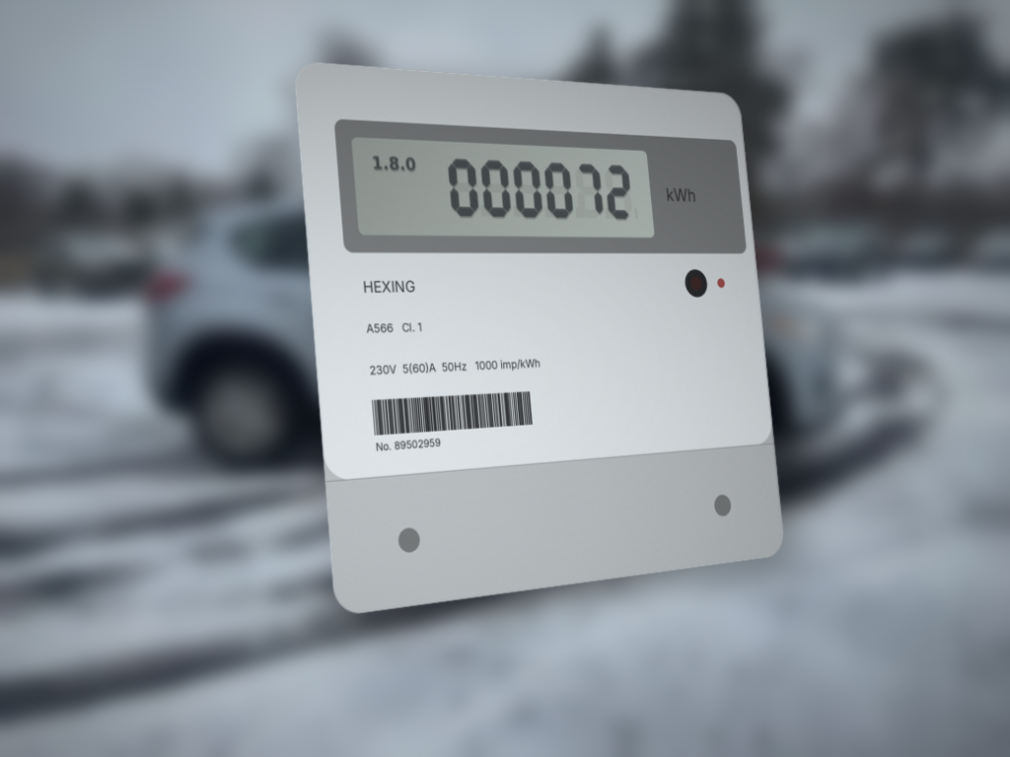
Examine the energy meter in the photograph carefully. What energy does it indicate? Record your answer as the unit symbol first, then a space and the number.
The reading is kWh 72
